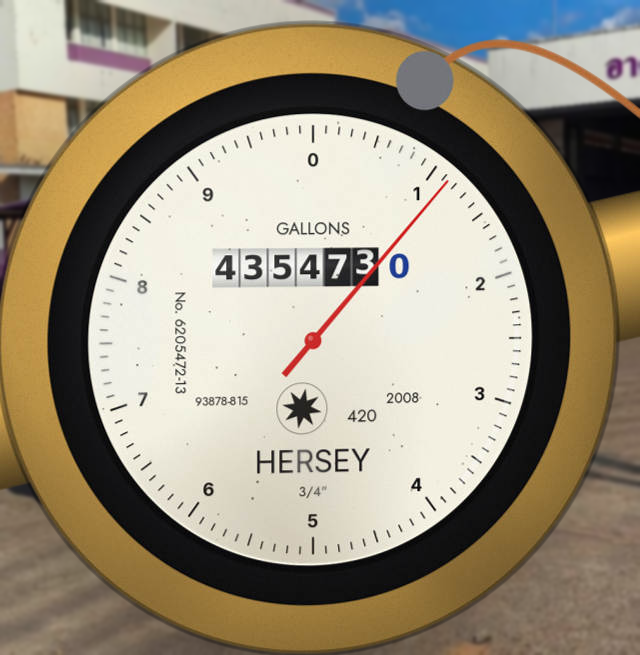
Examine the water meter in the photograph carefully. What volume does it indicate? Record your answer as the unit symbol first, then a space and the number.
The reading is gal 4354731.1
